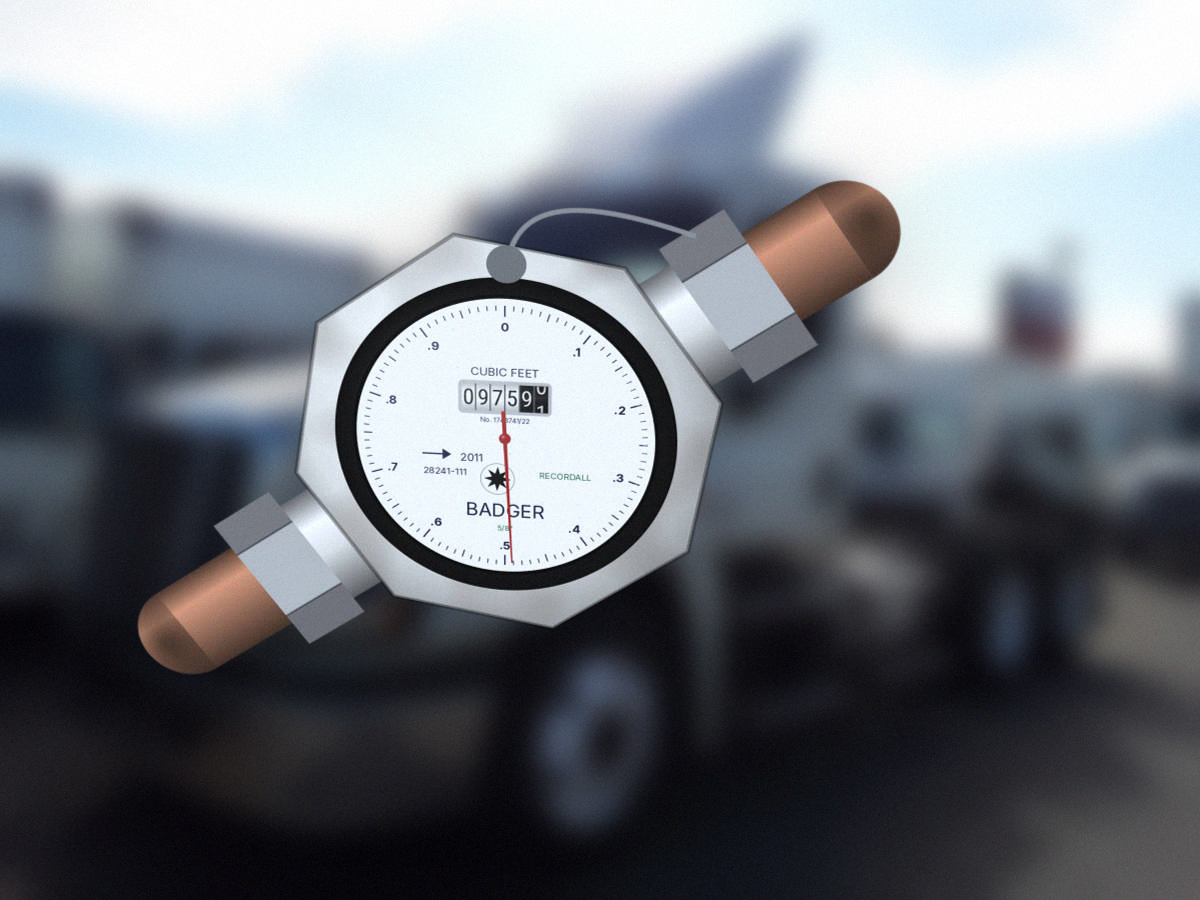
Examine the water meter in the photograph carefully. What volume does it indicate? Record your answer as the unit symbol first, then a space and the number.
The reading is ft³ 97590.49
